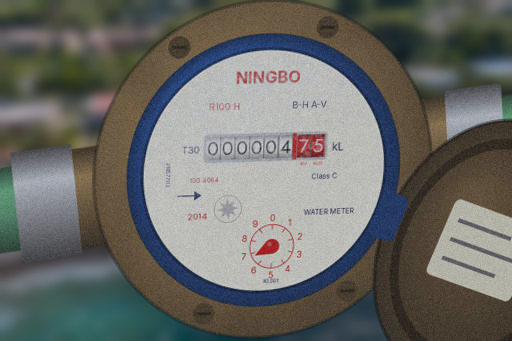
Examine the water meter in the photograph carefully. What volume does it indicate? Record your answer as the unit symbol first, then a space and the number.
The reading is kL 4.756
